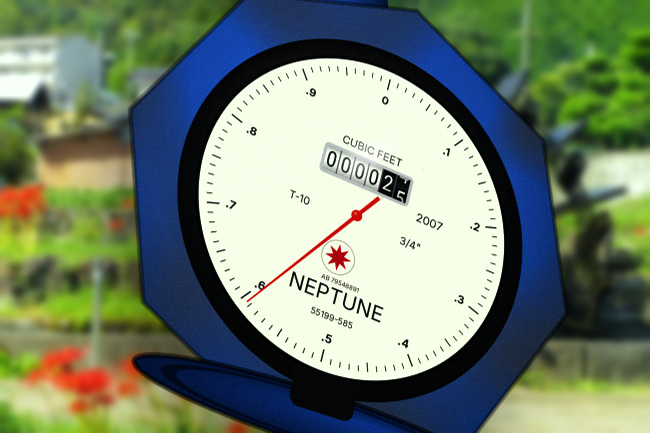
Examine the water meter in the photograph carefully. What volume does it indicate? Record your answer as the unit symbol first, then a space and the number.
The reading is ft³ 24.59
